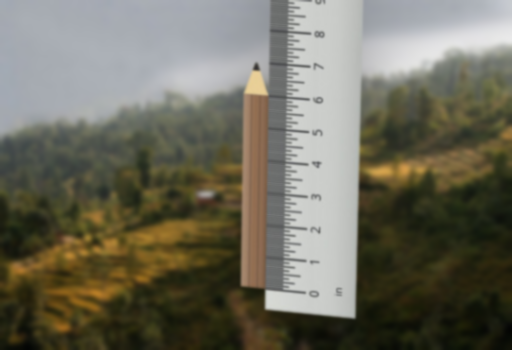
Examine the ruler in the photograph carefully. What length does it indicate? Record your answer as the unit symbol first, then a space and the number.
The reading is in 7
